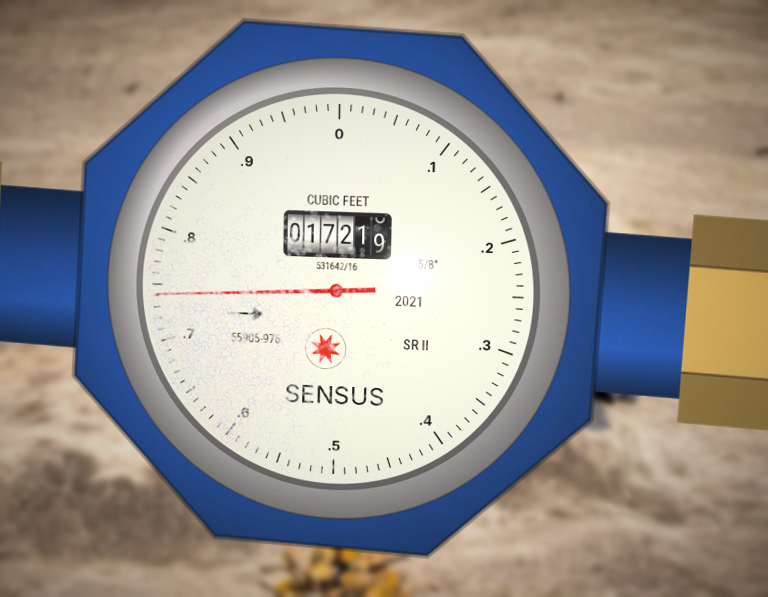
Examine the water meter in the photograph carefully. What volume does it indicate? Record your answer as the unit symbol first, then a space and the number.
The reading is ft³ 17218.74
